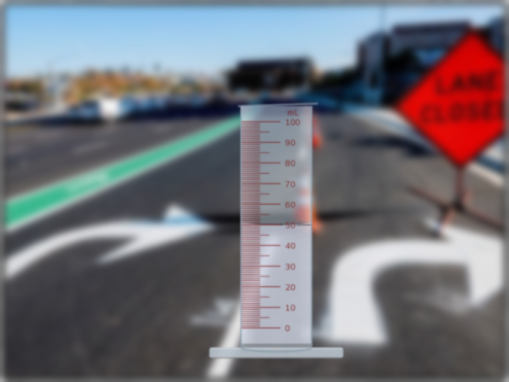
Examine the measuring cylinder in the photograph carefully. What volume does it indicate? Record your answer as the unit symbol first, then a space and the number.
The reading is mL 50
